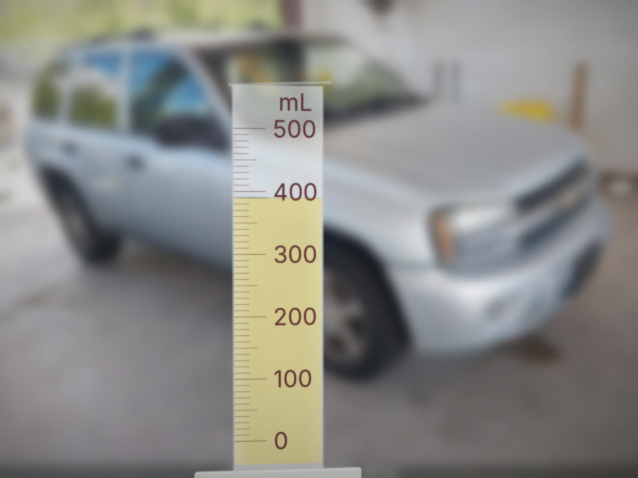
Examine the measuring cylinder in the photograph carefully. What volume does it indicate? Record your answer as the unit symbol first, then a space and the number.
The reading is mL 390
